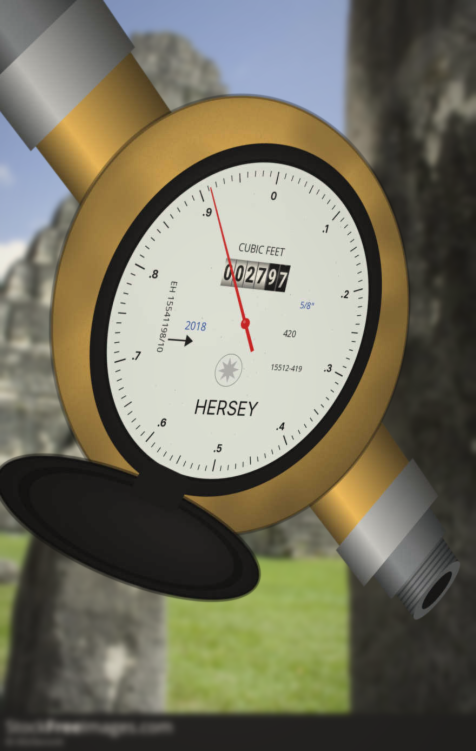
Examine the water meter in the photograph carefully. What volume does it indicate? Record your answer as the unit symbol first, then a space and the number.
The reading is ft³ 2796.91
